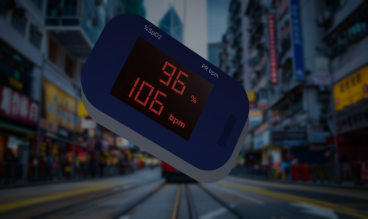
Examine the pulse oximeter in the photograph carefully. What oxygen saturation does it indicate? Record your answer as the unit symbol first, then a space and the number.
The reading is % 96
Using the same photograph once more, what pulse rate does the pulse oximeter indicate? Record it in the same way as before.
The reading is bpm 106
